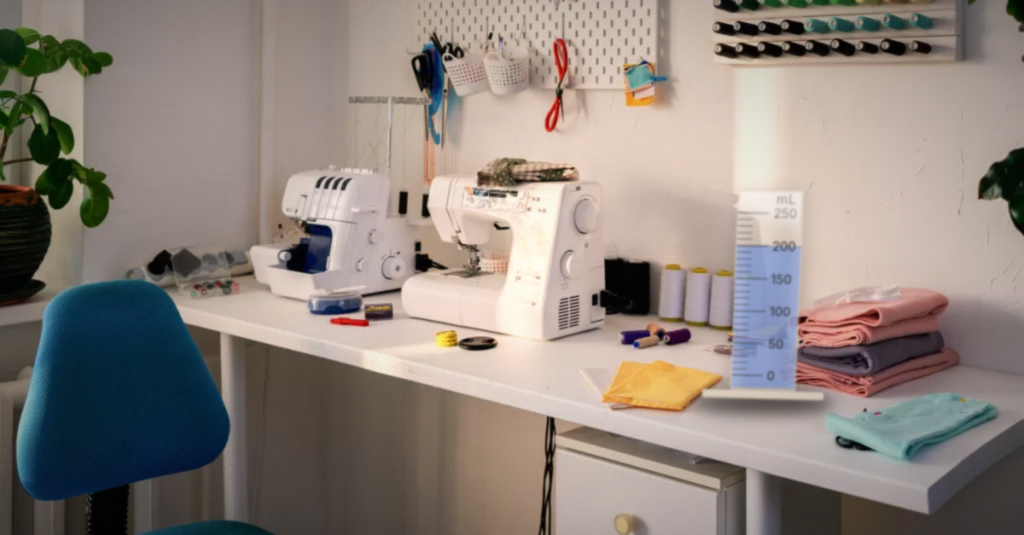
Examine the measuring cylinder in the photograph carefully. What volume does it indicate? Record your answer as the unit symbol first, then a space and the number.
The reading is mL 200
